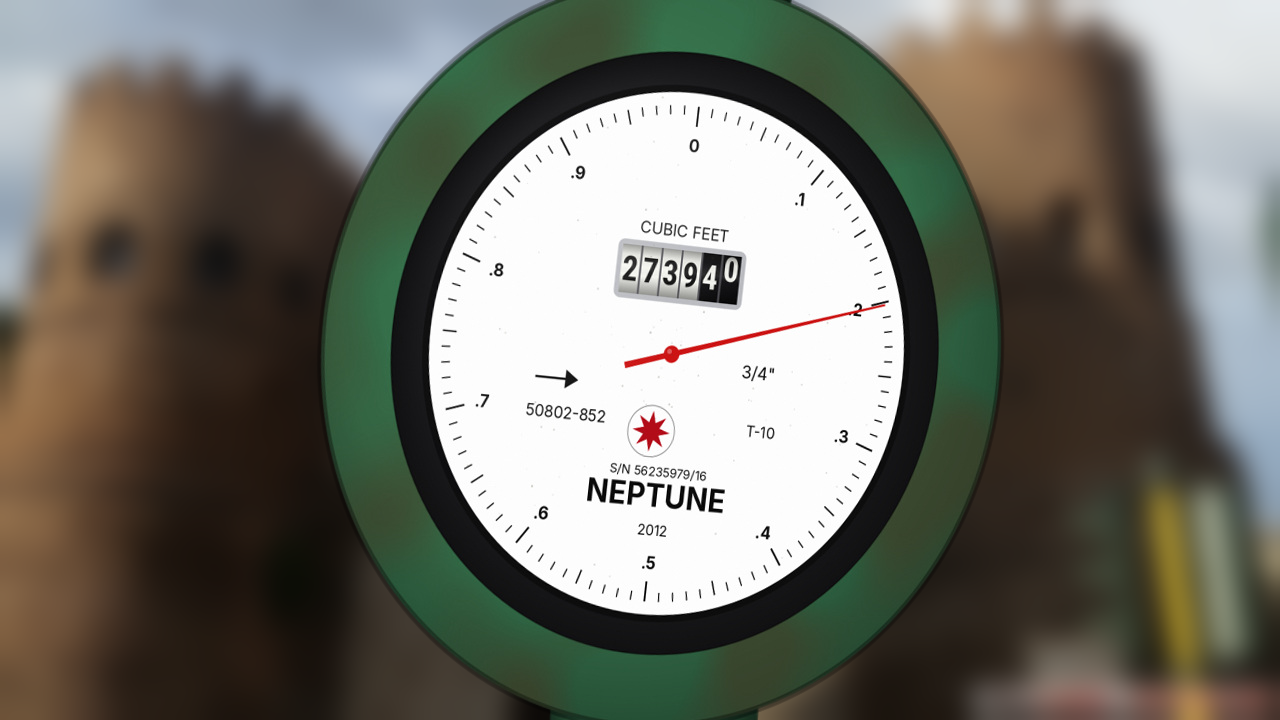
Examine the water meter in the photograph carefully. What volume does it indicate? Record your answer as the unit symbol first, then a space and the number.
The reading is ft³ 273940.20
